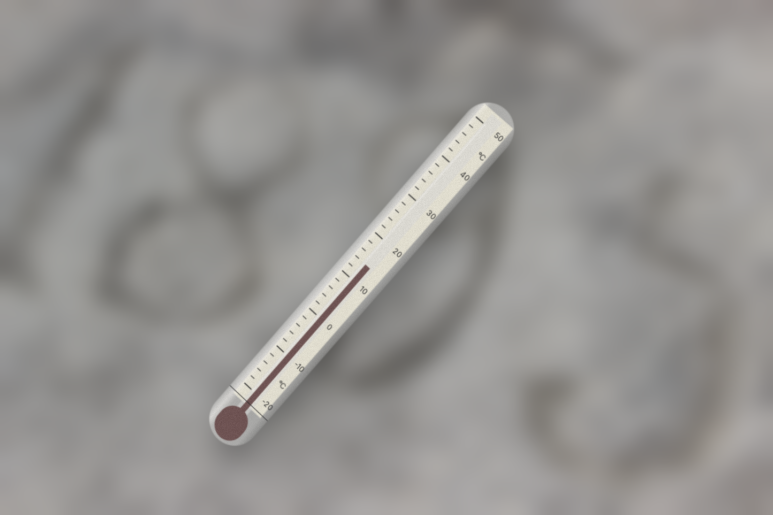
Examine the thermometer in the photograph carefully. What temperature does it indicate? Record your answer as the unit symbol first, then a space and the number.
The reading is °C 14
